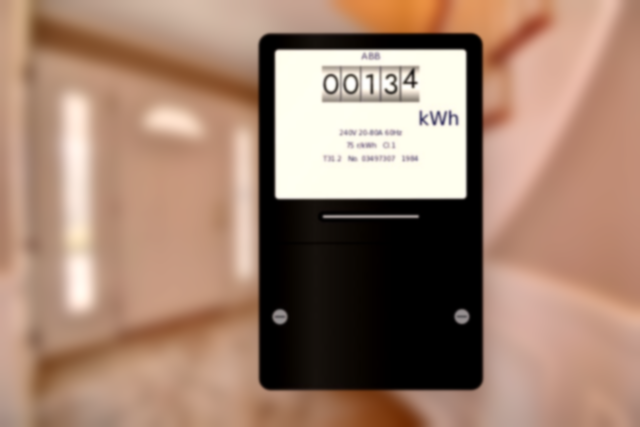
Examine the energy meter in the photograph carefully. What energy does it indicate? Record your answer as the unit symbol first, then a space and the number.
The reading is kWh 134
